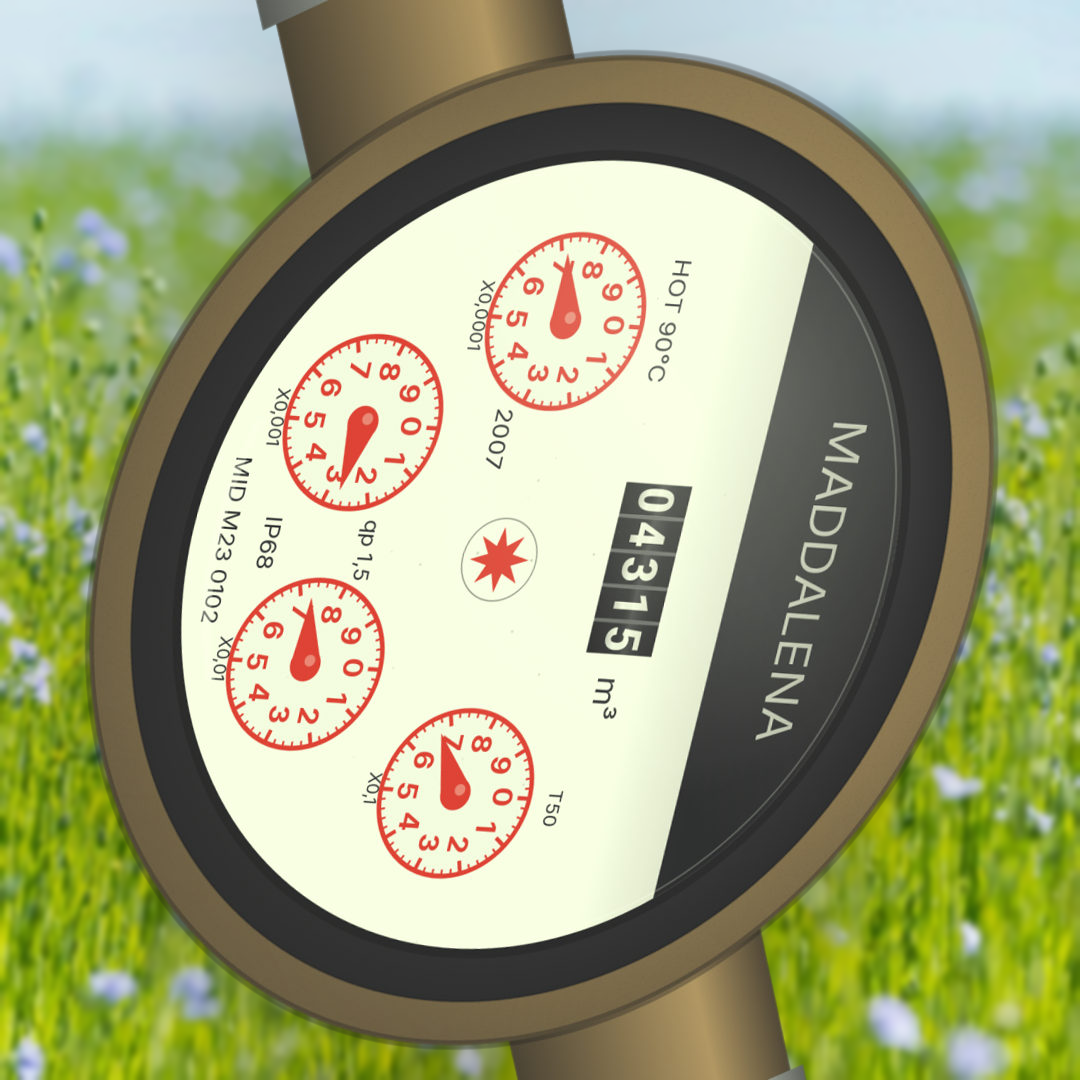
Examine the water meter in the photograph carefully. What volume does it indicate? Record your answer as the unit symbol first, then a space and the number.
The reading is m³ 4315.6727
